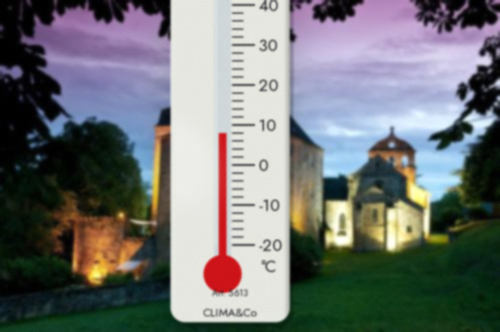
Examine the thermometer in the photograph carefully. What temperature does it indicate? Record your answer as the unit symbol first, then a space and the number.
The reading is °C 8
